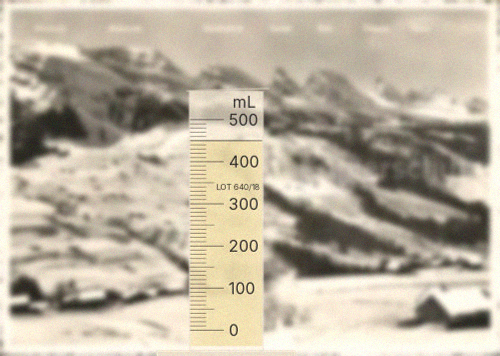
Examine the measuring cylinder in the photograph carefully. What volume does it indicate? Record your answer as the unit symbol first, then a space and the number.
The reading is mL 450
